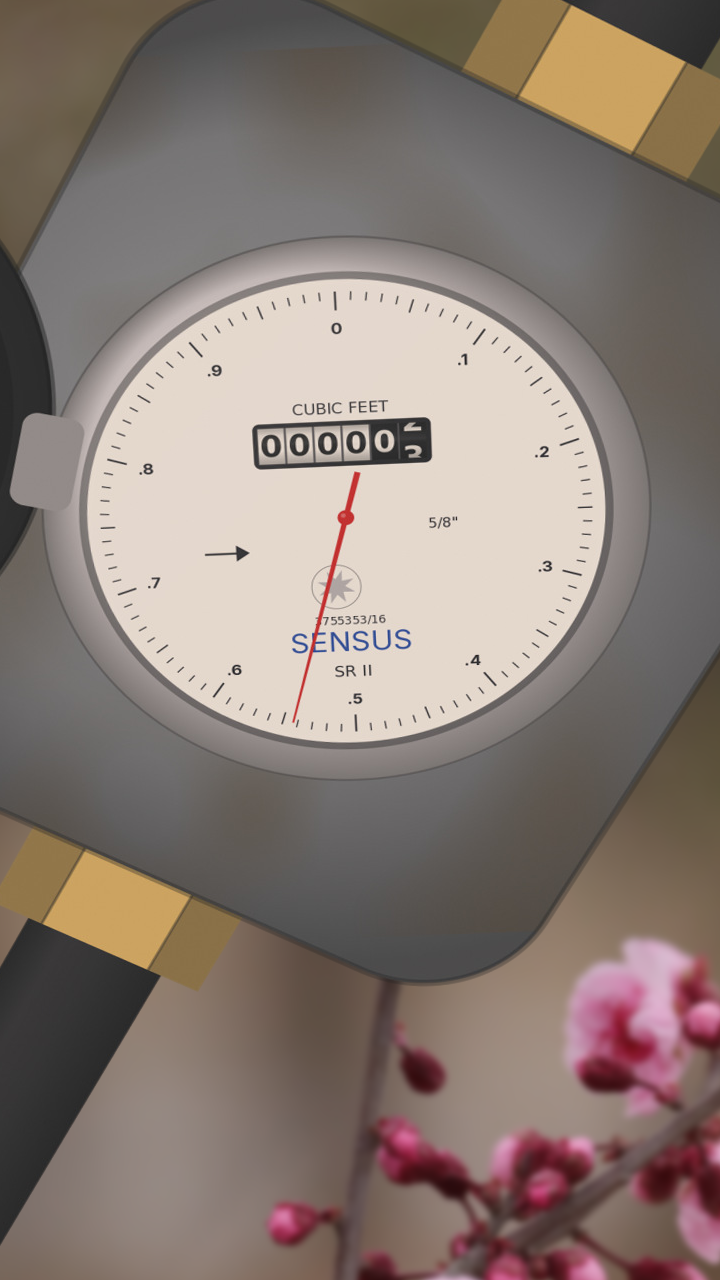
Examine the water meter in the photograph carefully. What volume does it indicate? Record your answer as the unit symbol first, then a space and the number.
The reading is ft³ 2.54
